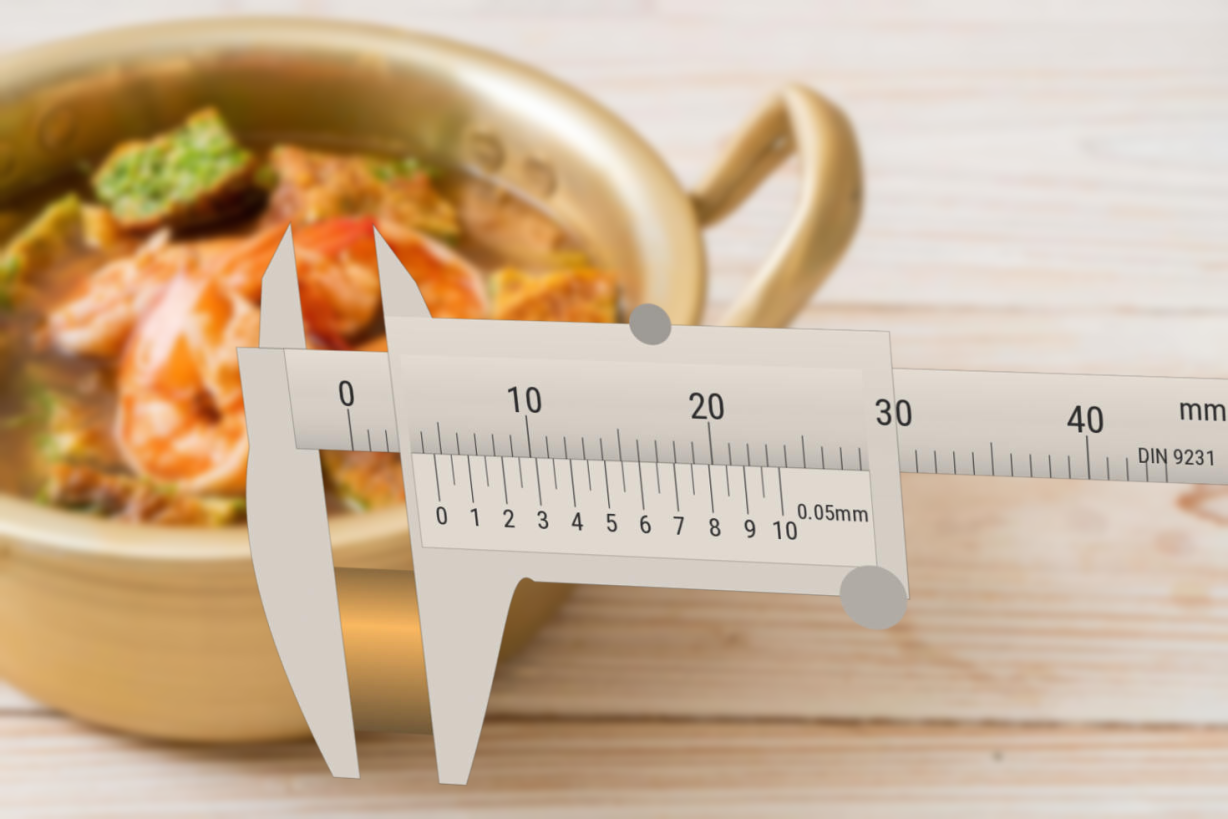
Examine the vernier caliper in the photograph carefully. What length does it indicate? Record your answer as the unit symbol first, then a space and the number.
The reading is mm 4.6
